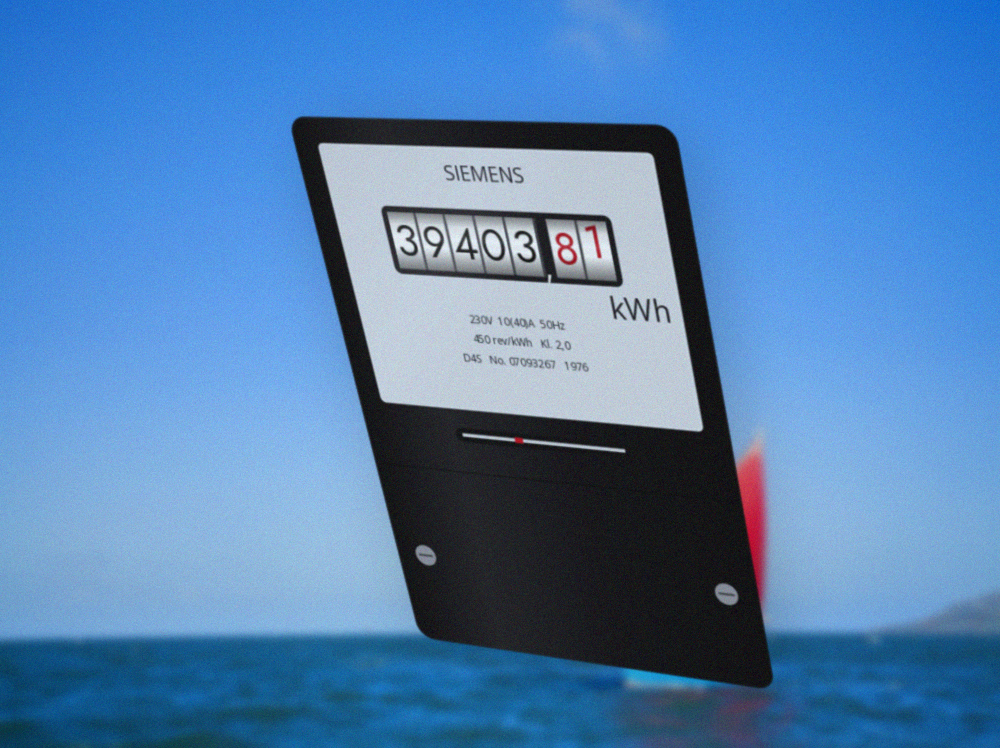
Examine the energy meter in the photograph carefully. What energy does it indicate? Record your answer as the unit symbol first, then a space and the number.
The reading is kWh 39403.81
